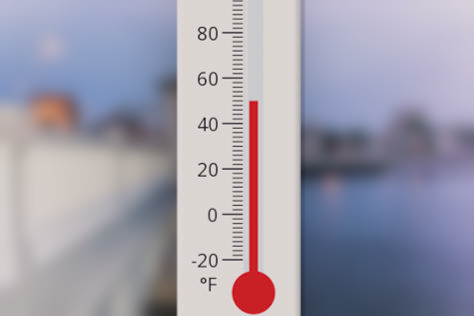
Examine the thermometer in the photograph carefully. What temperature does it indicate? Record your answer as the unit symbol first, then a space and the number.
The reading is °F 50
